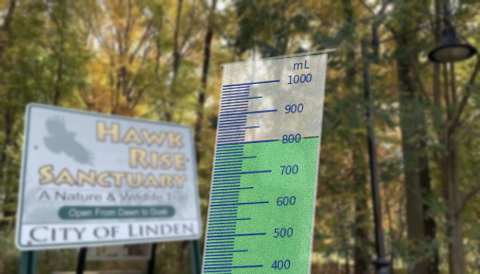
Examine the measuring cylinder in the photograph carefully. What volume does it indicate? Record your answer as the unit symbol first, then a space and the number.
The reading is mL 800
